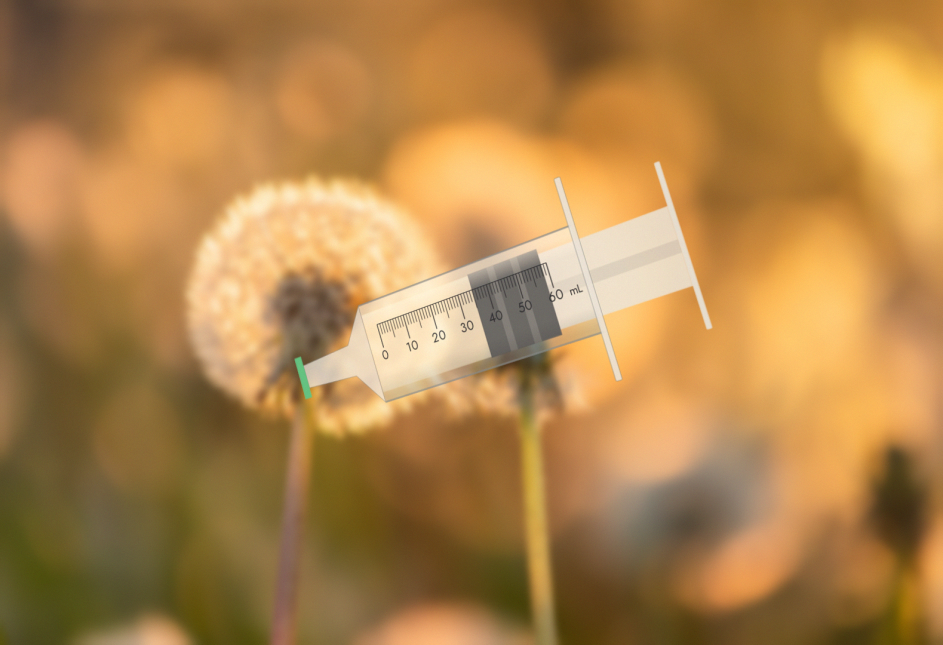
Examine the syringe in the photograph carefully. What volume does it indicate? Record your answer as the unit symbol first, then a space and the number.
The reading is mL 35
